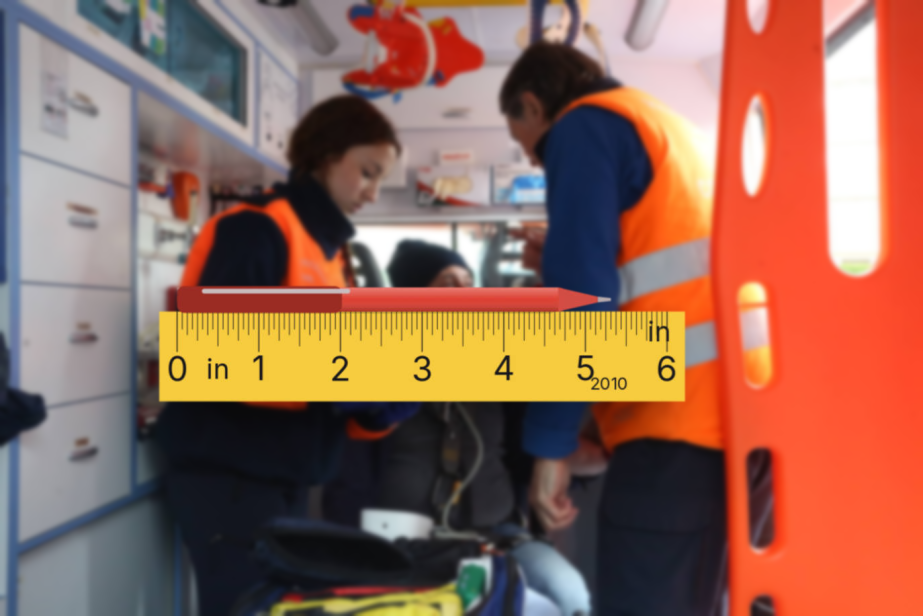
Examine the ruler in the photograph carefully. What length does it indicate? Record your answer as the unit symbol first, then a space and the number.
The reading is in 5.3125
